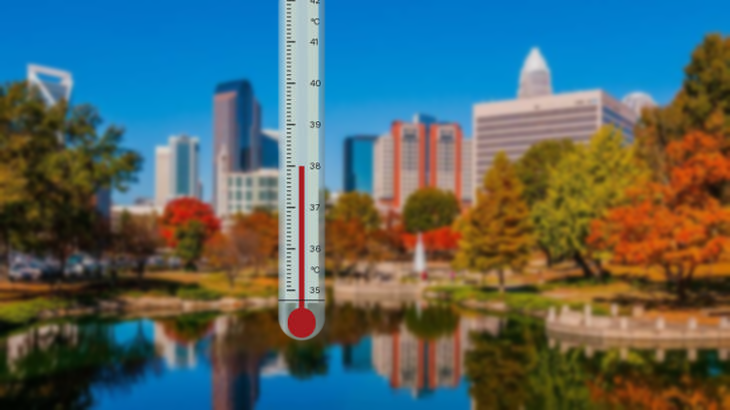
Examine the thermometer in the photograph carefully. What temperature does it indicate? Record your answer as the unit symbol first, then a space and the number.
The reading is °C 38
